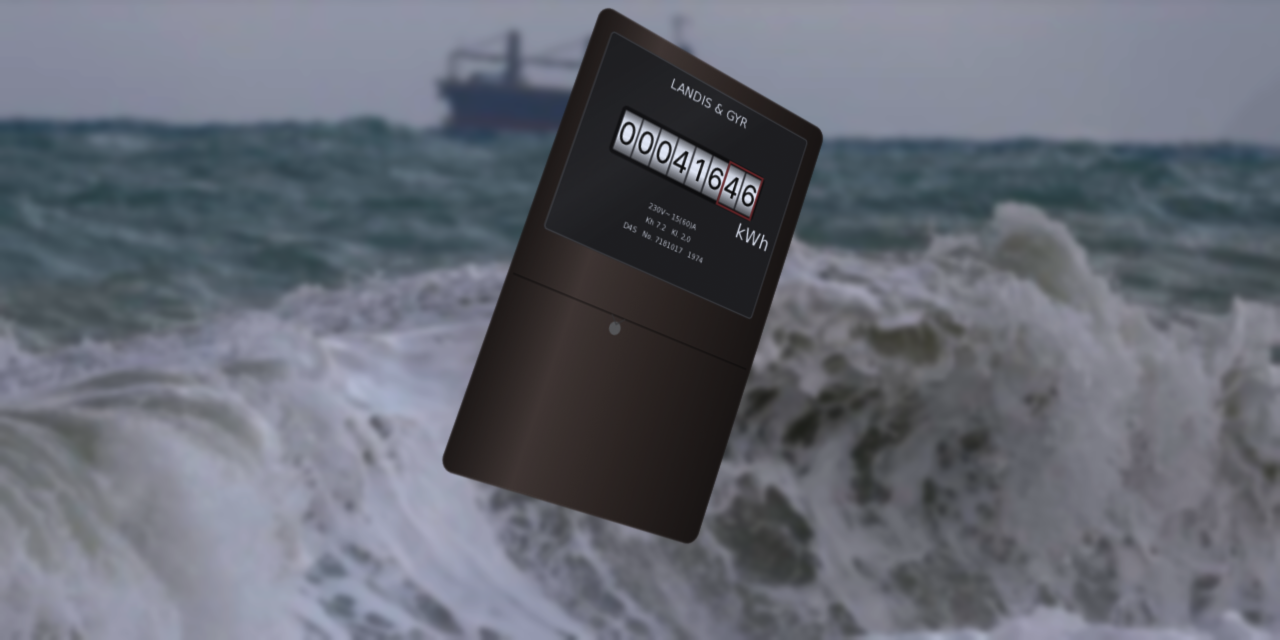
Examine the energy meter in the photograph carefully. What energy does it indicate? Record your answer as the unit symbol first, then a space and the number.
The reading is kWh 416.46
